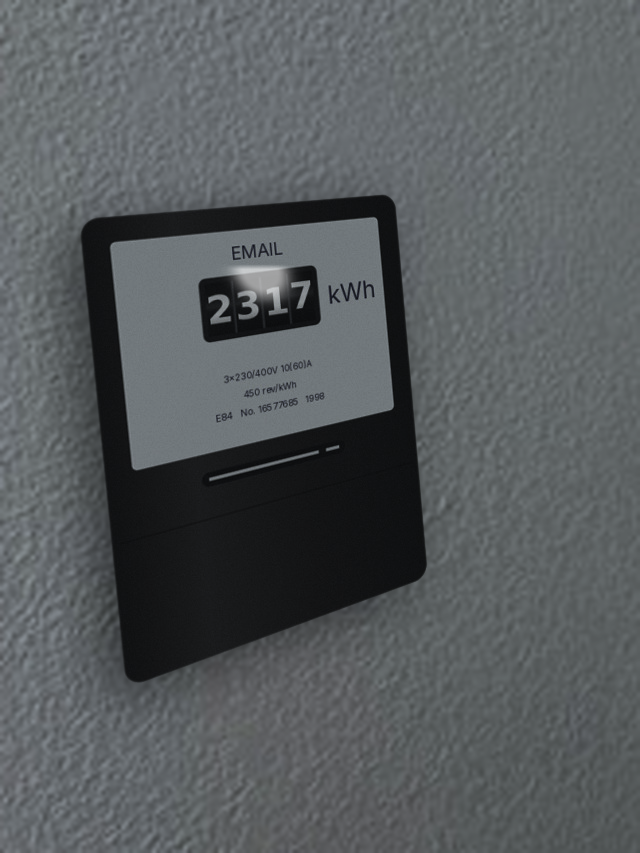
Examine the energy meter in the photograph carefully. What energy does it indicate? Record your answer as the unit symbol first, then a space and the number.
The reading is kWh 2317
